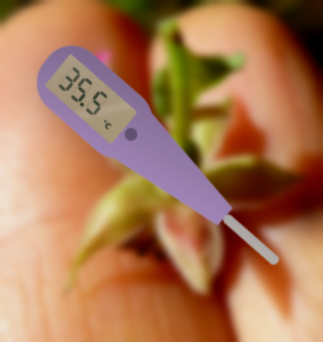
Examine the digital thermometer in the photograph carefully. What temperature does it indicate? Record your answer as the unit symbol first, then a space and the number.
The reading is °C 35.5
